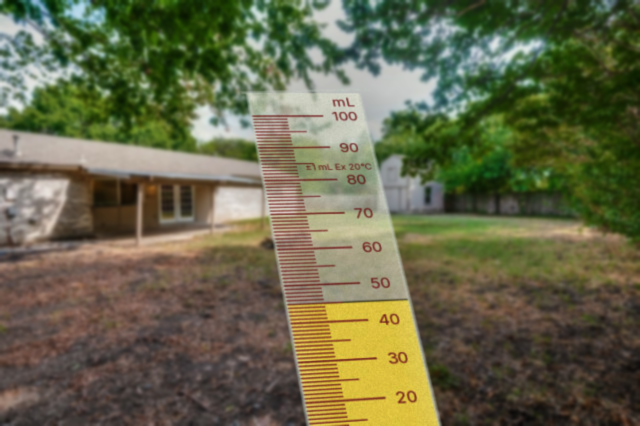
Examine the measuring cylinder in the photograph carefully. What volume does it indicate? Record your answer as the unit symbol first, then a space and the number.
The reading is mL 45
